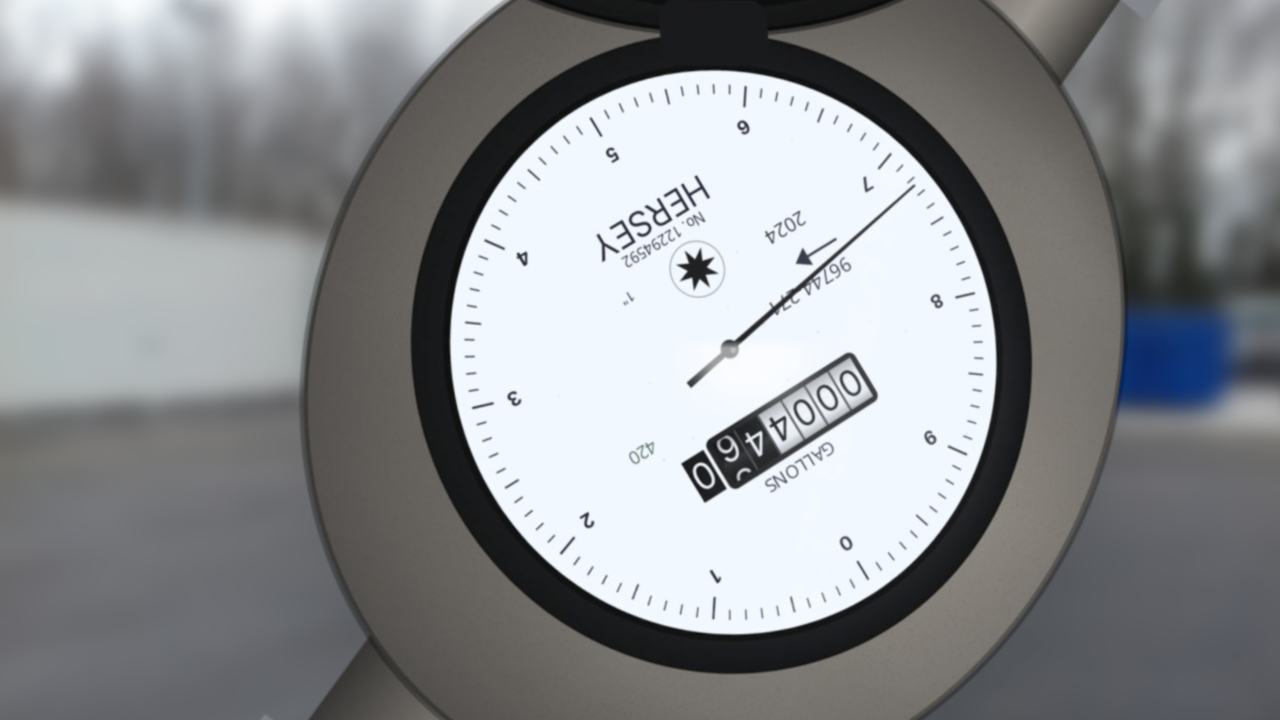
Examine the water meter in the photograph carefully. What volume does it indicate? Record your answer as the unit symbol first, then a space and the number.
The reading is gal 4457.2
